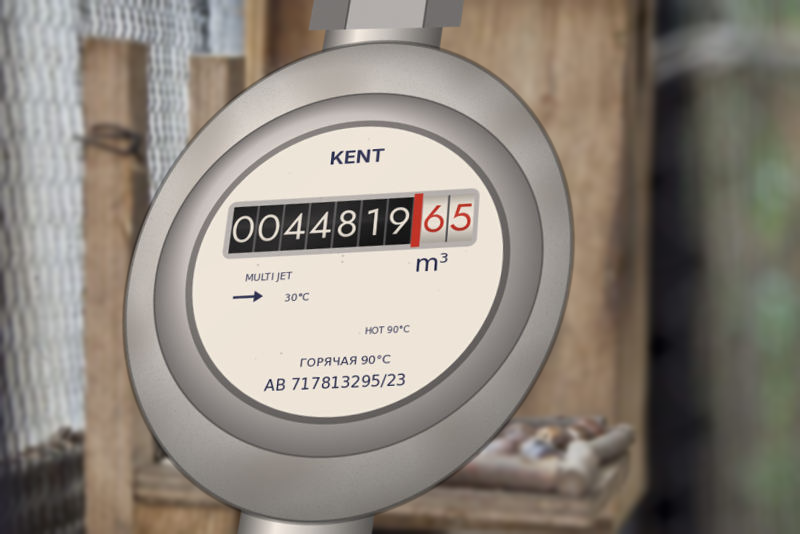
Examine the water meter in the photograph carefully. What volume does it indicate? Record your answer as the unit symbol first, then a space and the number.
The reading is m³ 44819.65
